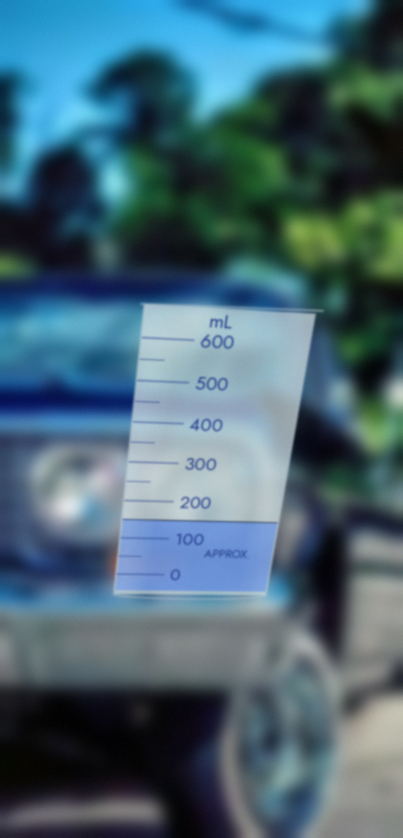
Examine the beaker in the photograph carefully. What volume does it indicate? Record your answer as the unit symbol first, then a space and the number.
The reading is mL 150
